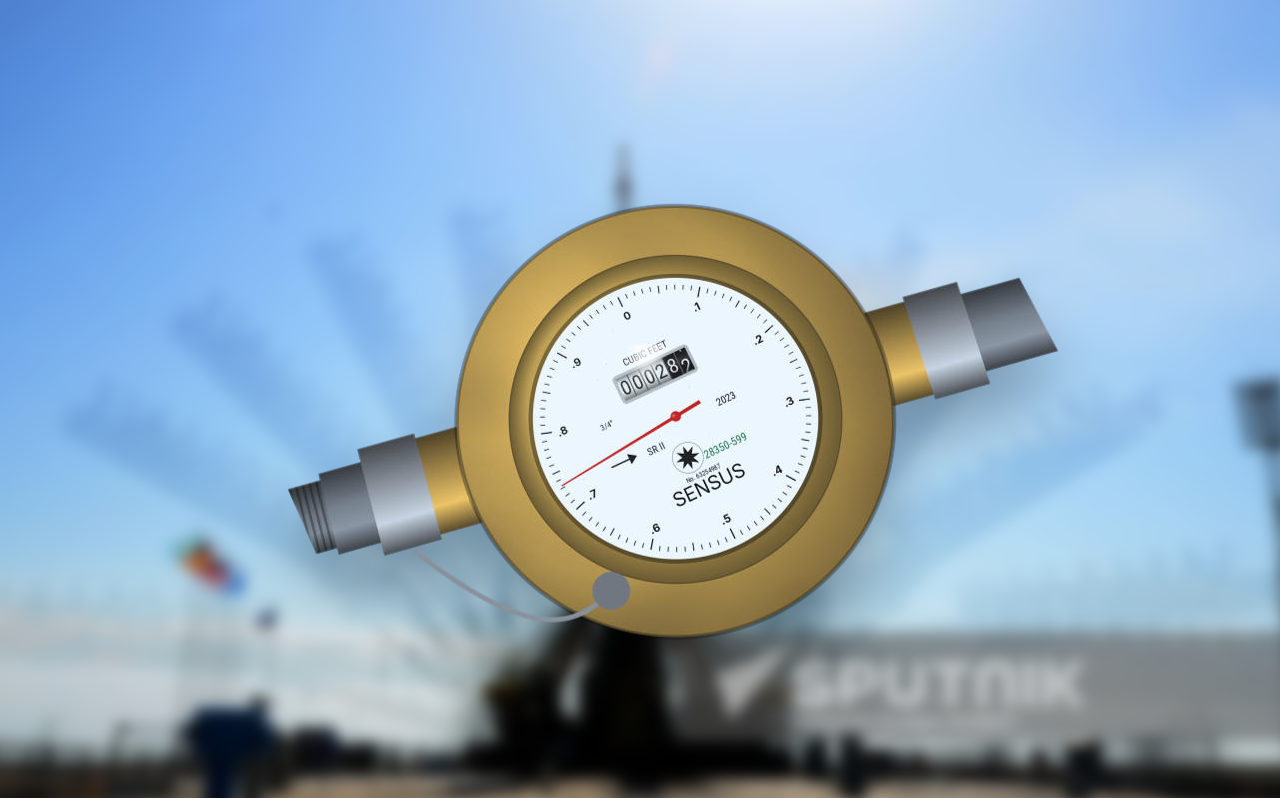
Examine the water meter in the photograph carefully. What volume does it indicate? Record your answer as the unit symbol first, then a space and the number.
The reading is ft³ 281.73
